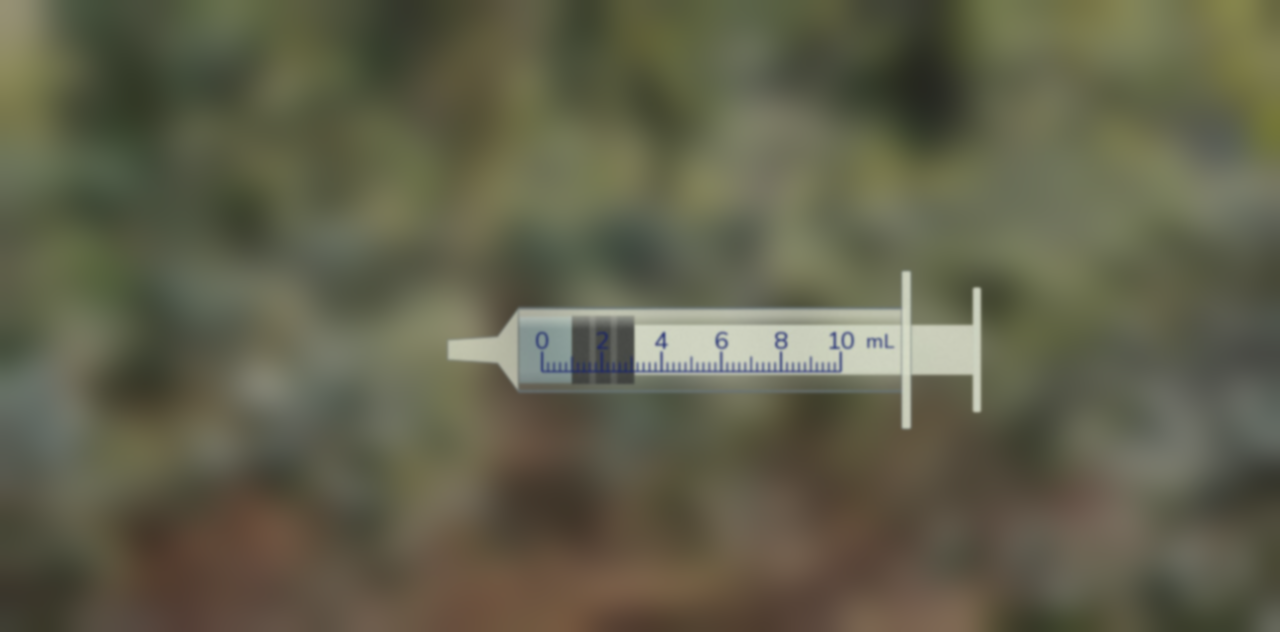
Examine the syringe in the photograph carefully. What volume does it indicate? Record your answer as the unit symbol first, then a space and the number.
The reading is mL 1
